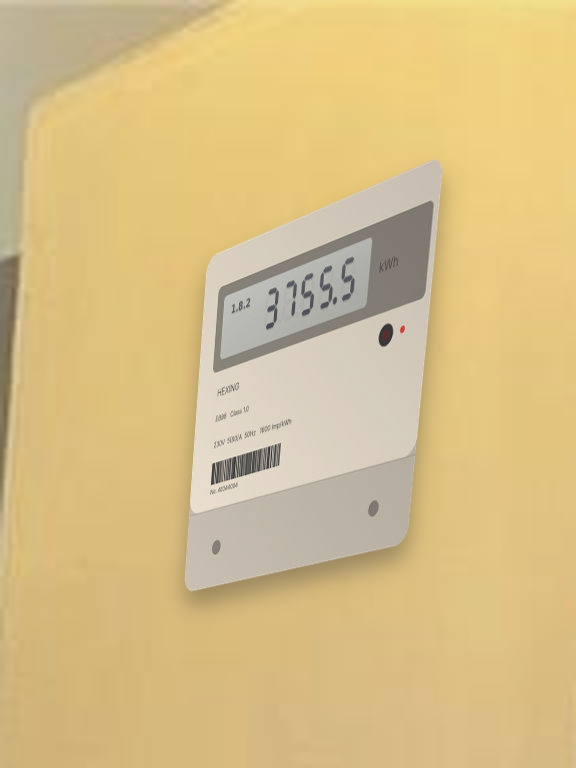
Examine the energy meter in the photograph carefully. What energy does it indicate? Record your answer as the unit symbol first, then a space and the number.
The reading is kWh 3755.5
